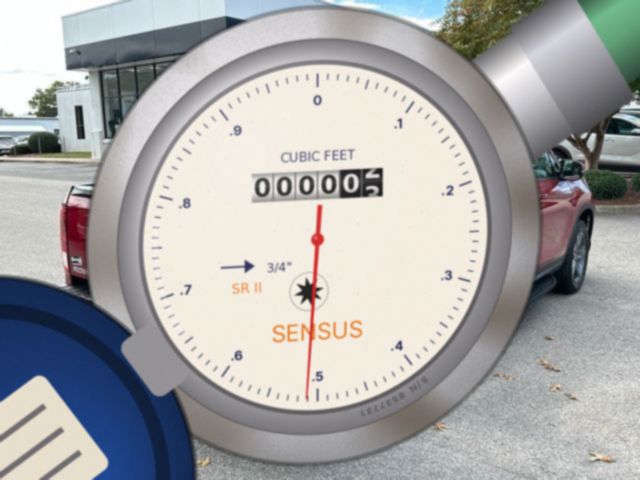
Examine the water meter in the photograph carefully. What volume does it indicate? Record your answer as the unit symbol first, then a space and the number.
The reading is ft³ 2.51
